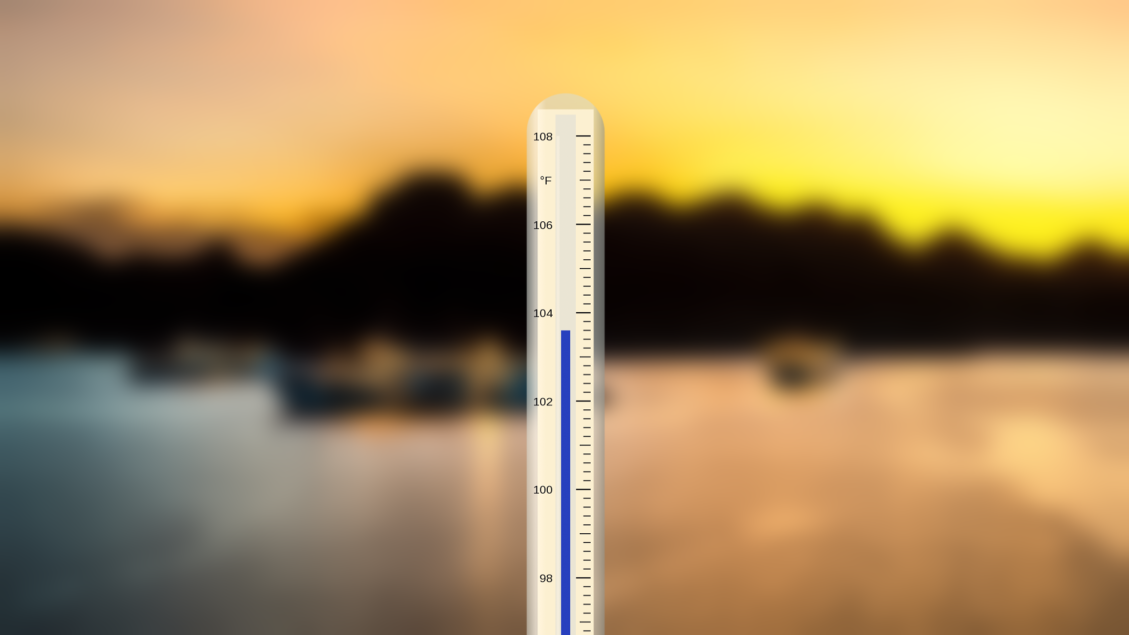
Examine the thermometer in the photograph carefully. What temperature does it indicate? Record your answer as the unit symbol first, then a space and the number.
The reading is °F 103.6
